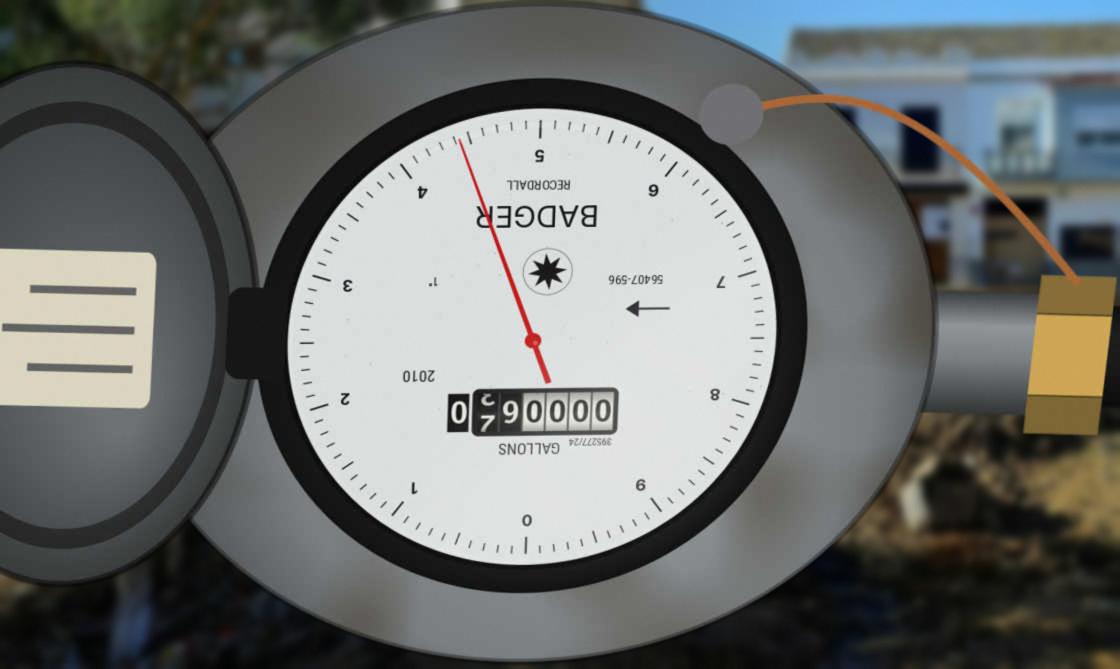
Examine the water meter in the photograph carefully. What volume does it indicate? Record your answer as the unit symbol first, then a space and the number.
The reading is gal 624.4
